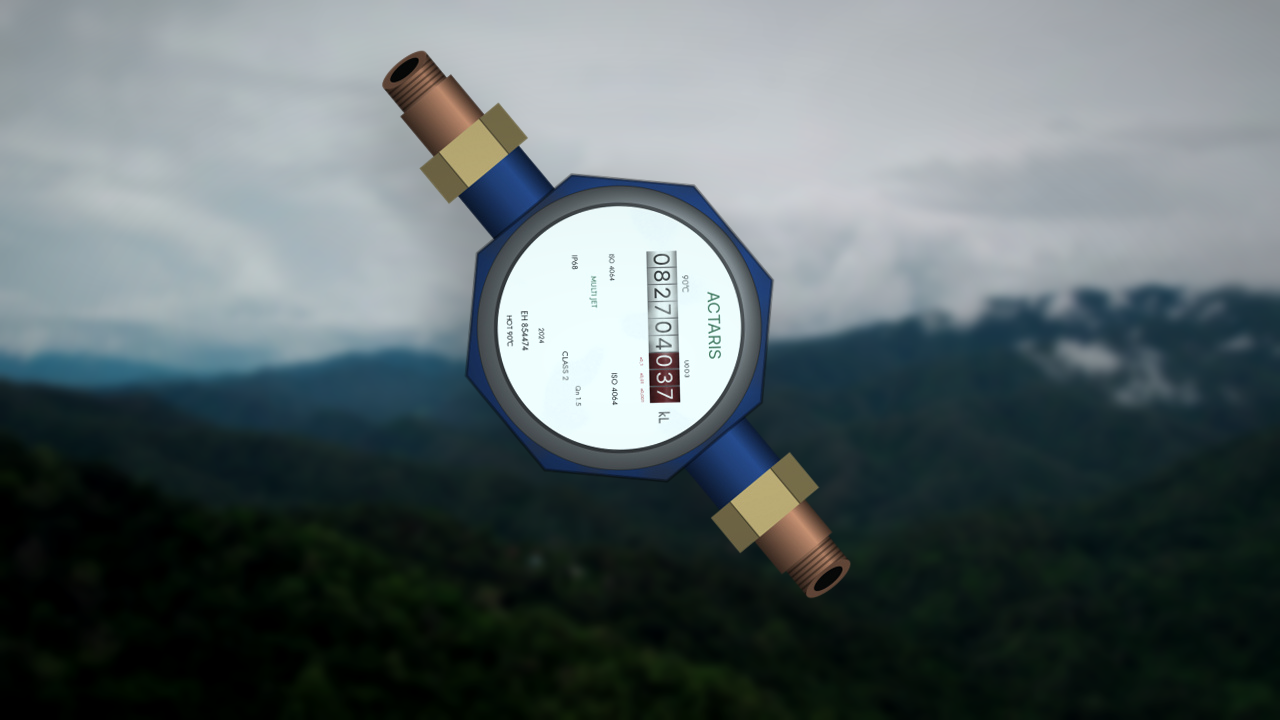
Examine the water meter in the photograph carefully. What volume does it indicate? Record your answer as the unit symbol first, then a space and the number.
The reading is kL 82704.037
